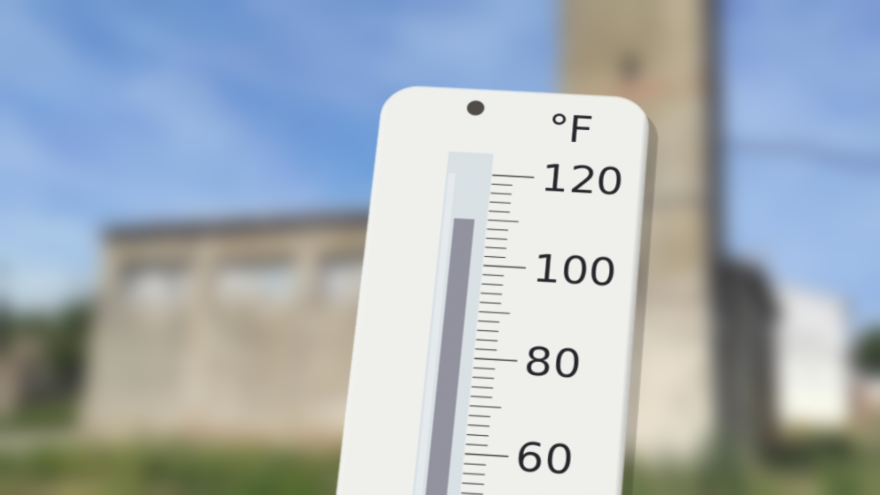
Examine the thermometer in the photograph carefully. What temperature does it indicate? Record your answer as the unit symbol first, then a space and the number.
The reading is °F 110
